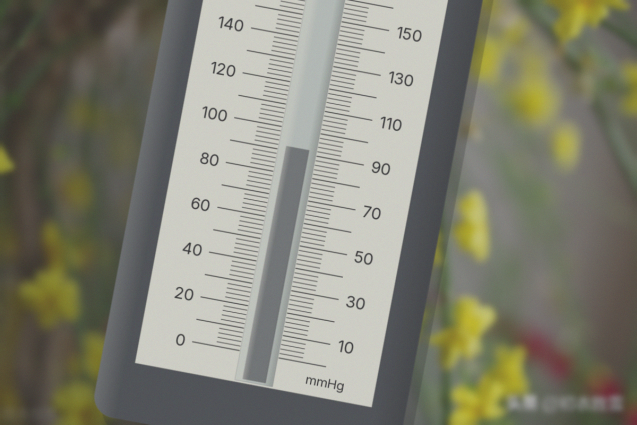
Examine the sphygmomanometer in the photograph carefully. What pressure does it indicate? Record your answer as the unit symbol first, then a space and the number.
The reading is mmHg 92
